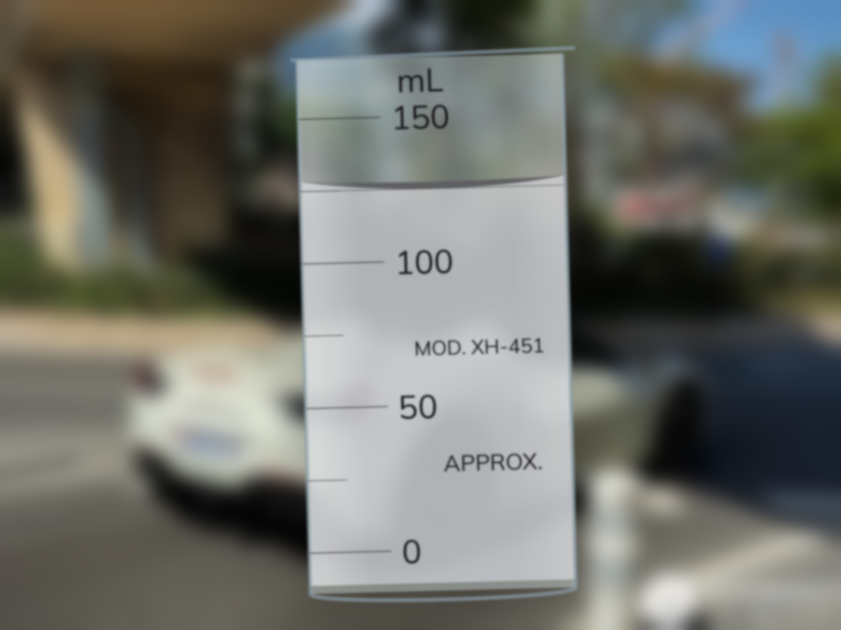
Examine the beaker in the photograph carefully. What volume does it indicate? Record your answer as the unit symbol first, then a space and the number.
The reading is mL 125
